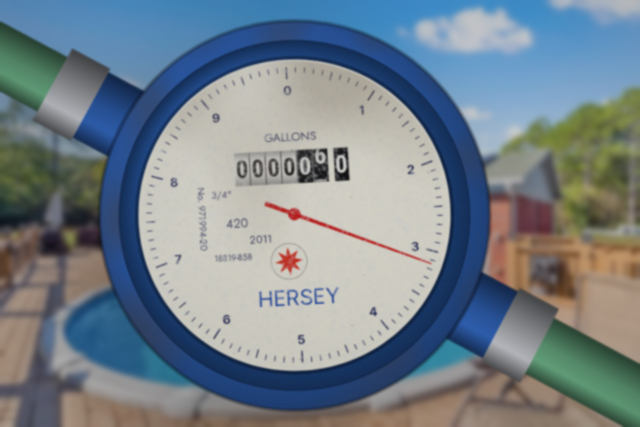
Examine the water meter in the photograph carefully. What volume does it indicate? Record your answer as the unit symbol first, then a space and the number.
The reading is gal 63.1
